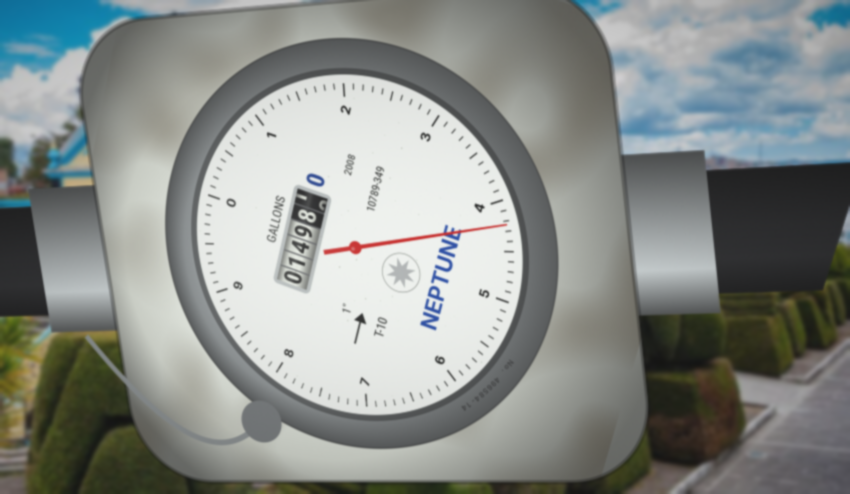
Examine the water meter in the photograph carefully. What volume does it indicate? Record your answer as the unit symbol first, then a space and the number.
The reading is gal 149814.2
